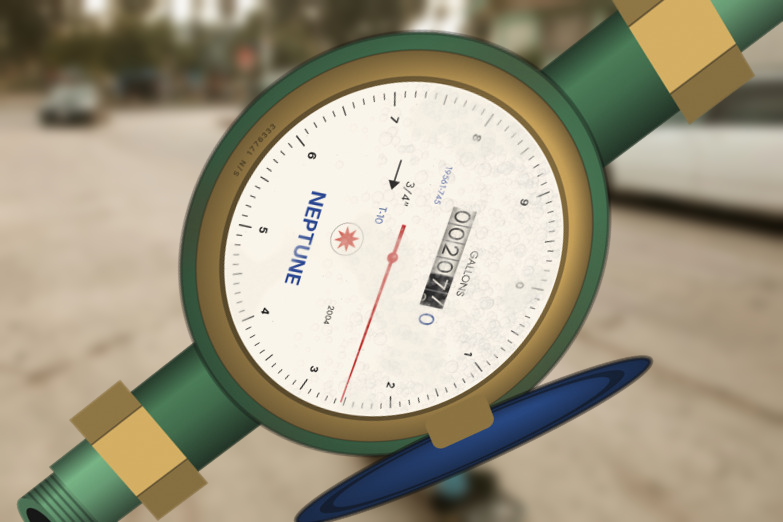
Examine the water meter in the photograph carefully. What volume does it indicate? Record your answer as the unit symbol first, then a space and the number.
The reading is gal 20772.5
